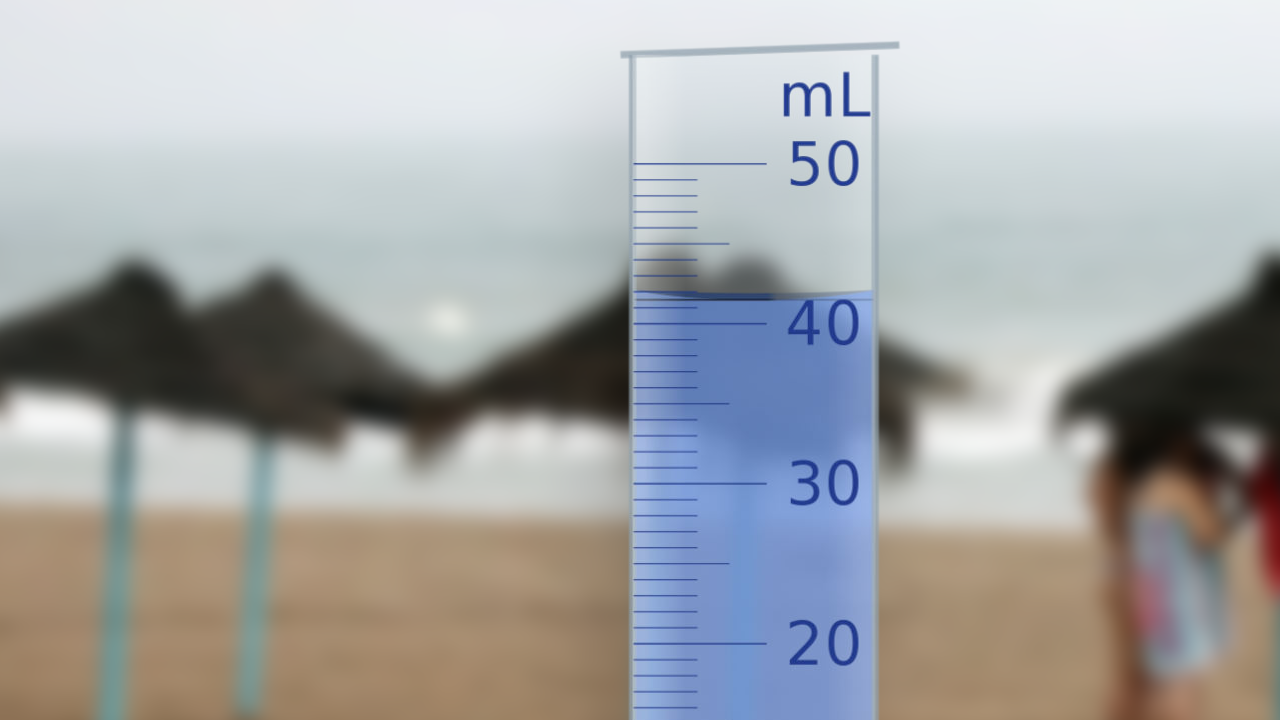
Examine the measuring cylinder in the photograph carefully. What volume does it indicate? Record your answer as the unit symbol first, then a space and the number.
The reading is mL 41.5
